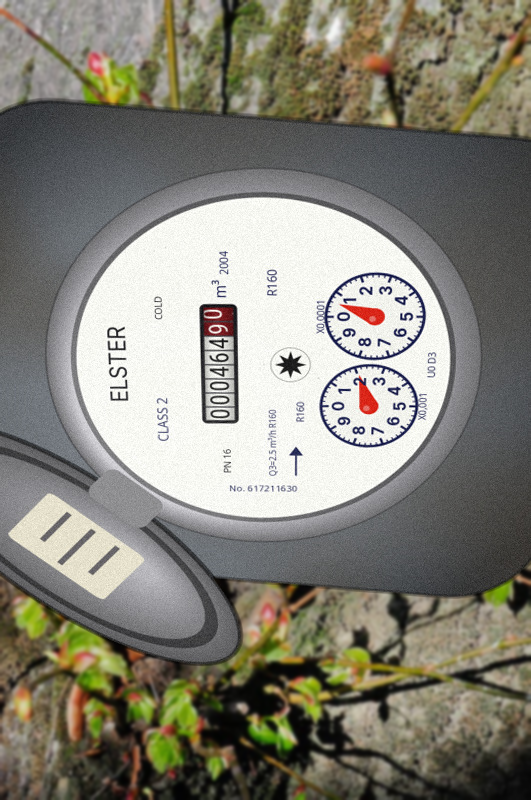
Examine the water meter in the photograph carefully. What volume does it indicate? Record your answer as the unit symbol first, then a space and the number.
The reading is m³ 464.9020
